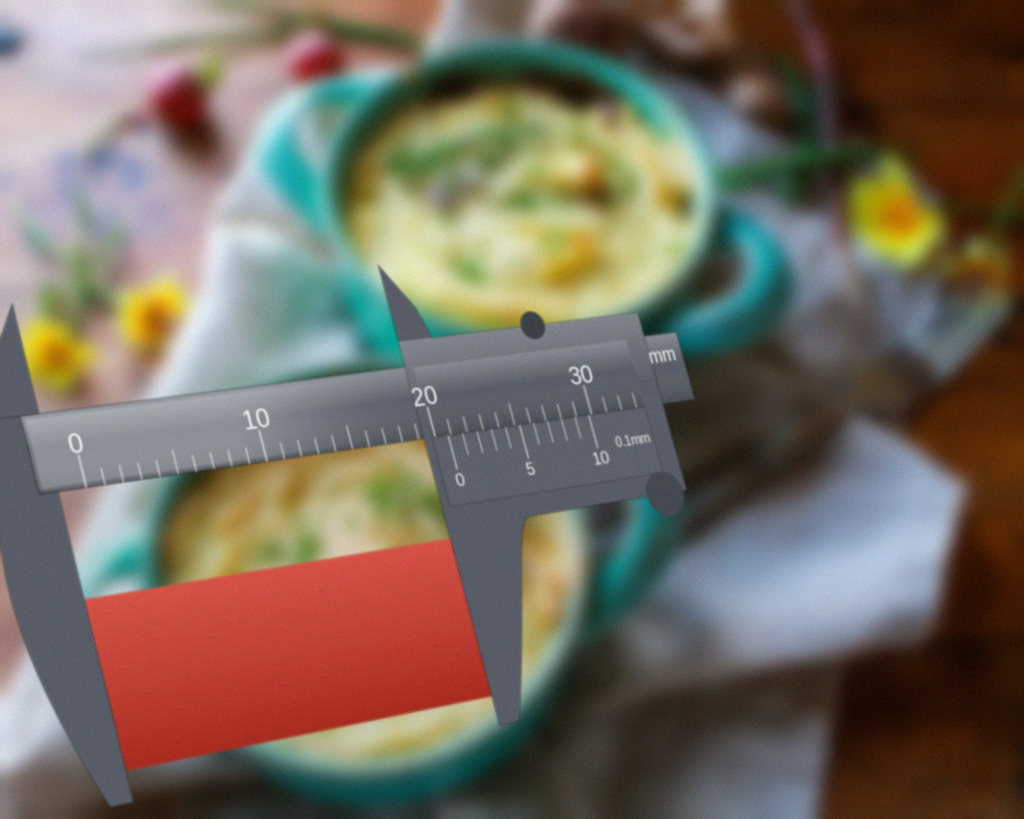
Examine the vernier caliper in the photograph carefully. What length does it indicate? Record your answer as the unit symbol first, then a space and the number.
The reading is mm 20.8
